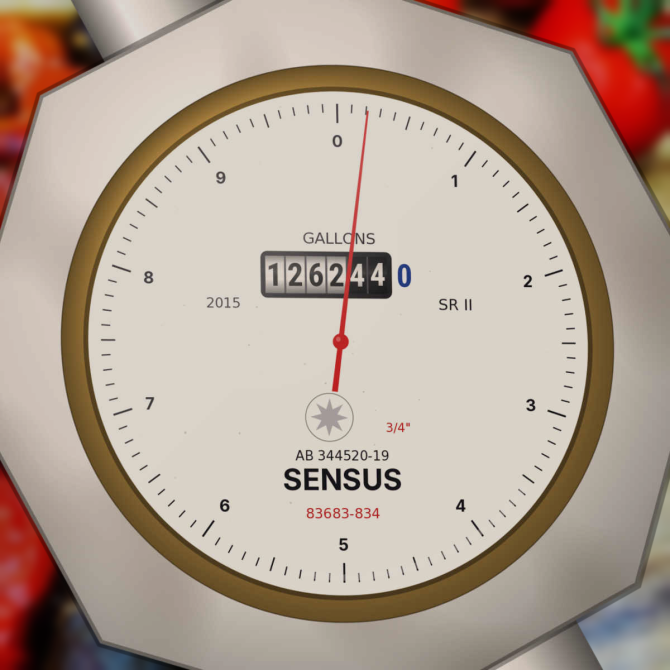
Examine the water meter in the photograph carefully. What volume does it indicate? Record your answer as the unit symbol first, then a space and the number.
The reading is gal 1262440.2
